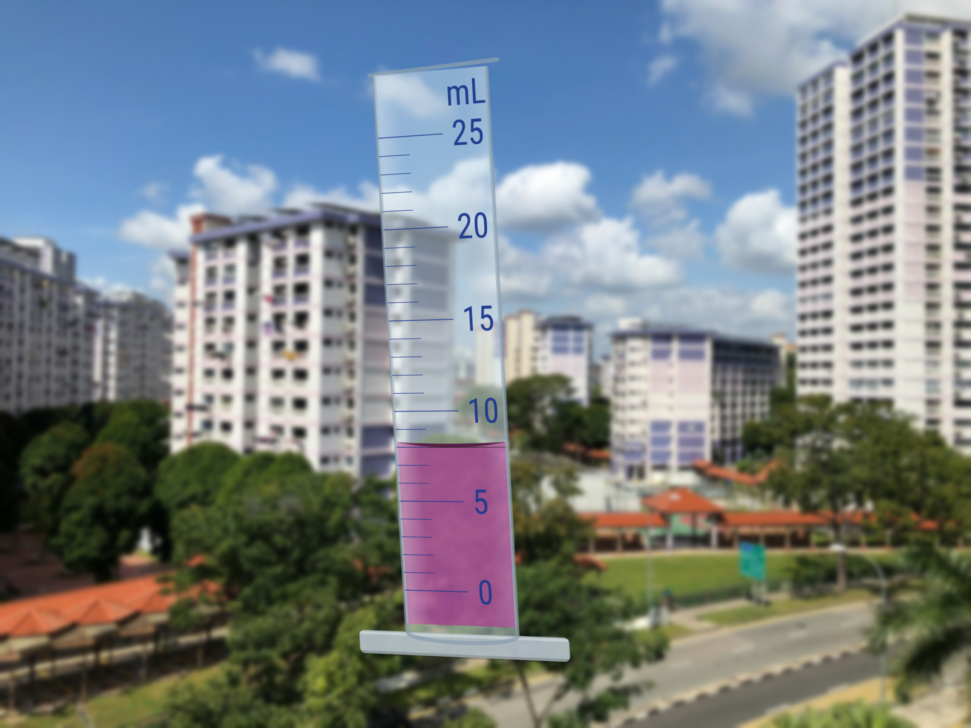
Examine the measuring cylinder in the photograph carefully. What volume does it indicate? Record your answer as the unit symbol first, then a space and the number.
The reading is mL 8
